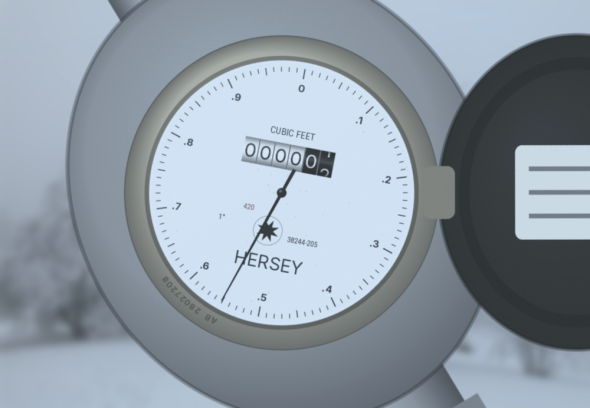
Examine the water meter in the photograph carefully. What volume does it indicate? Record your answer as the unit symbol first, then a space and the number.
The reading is ft³ 1.55
